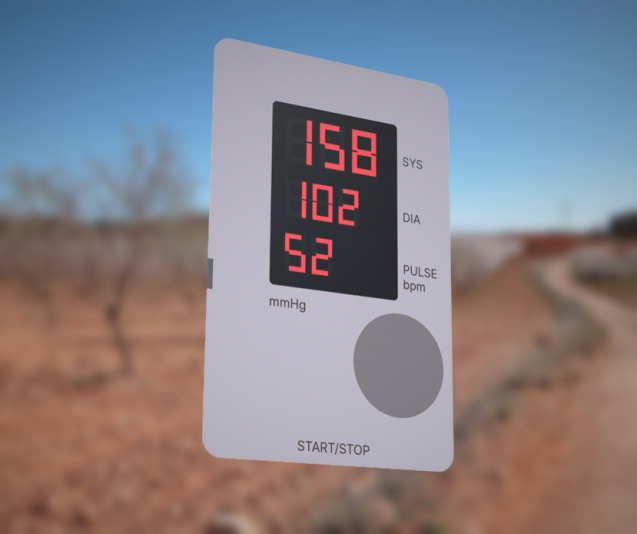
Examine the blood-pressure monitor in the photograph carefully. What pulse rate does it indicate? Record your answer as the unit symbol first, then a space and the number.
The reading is bpm 52
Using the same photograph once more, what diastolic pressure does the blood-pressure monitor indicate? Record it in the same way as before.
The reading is mmHg 102
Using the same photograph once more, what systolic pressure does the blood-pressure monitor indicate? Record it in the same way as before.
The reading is mmHg 158
